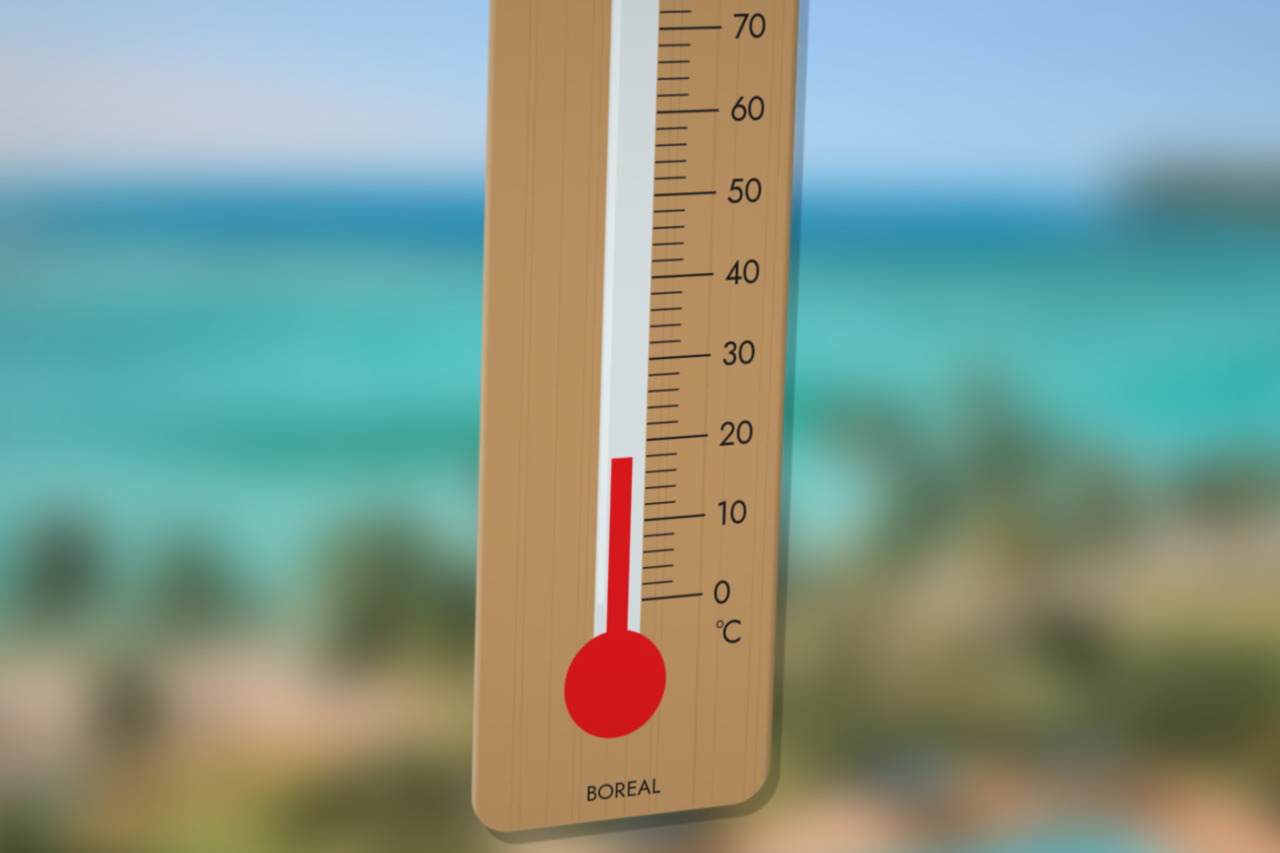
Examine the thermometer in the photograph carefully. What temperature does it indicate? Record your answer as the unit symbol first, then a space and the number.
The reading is °C 18
